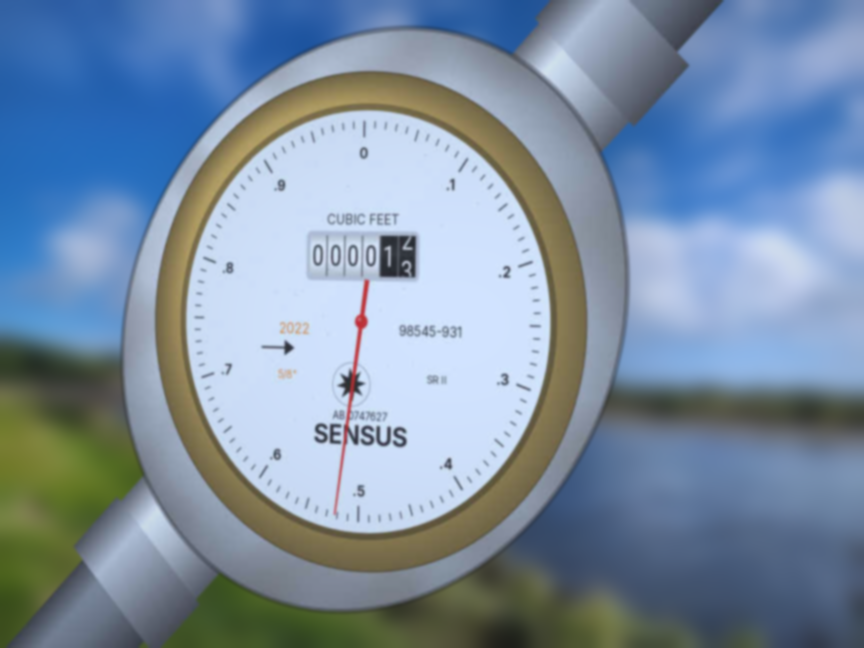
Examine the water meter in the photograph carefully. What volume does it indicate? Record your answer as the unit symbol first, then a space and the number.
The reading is ft³ 12.52
